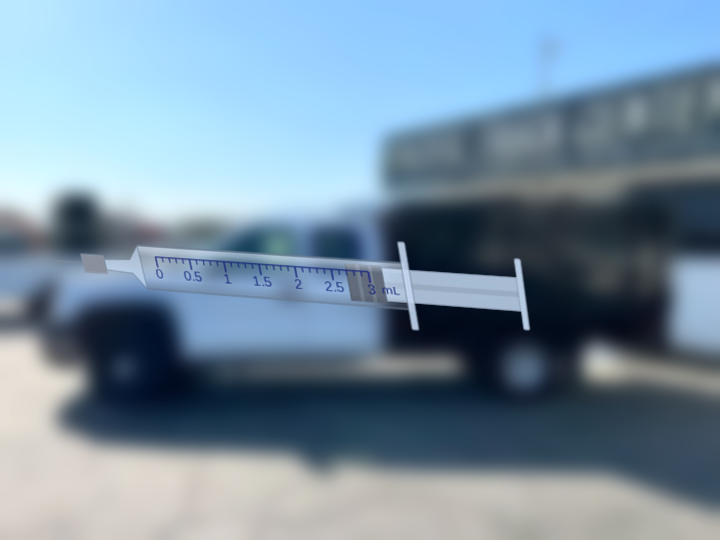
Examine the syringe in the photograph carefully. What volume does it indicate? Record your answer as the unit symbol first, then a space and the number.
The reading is mL 2.7
